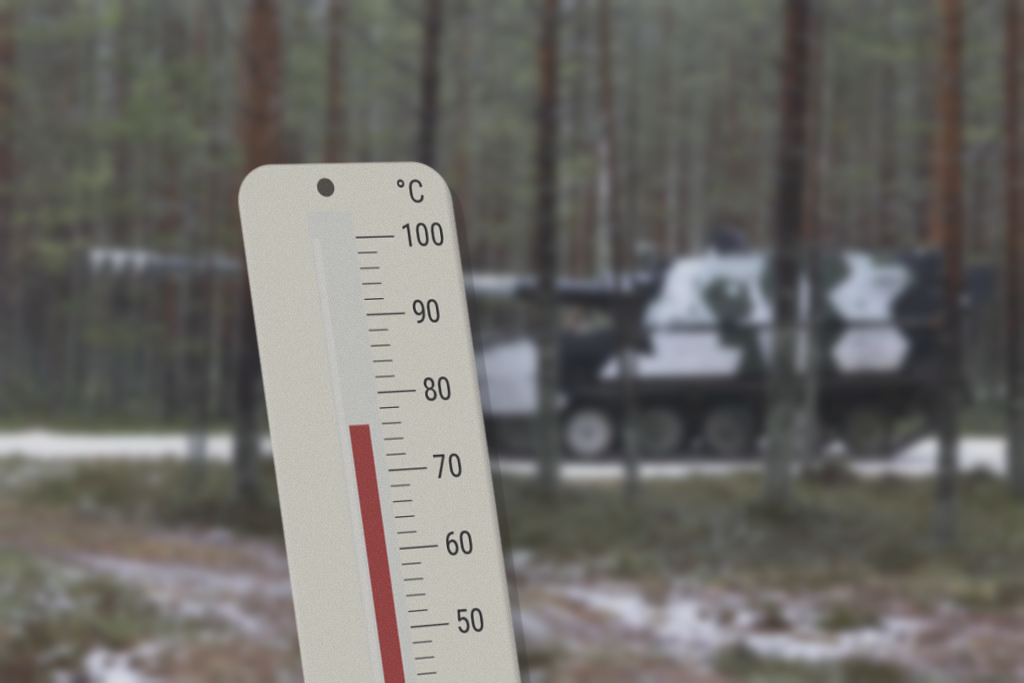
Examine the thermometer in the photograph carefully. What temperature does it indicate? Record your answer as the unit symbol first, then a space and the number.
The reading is °C 76
